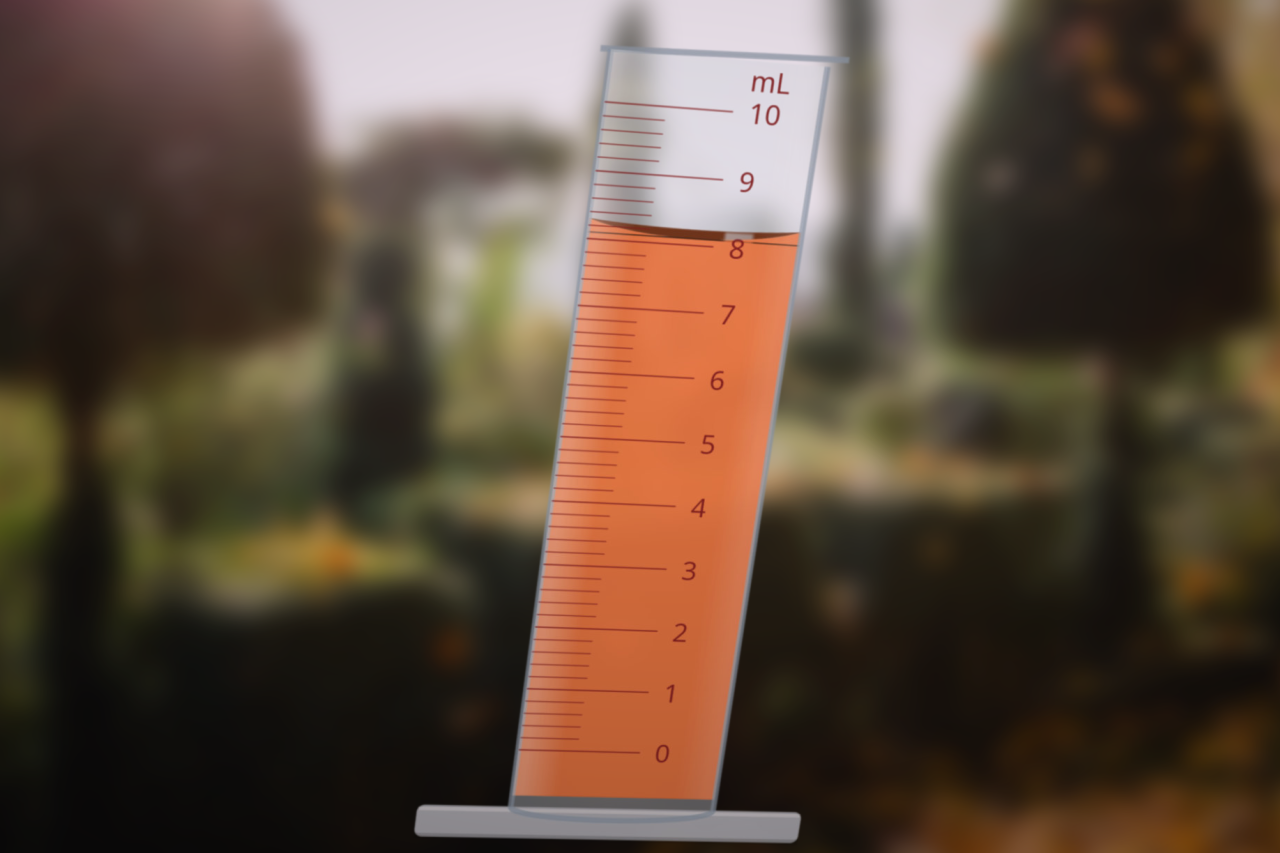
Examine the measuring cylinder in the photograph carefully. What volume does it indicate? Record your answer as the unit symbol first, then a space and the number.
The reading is mL 8.1
